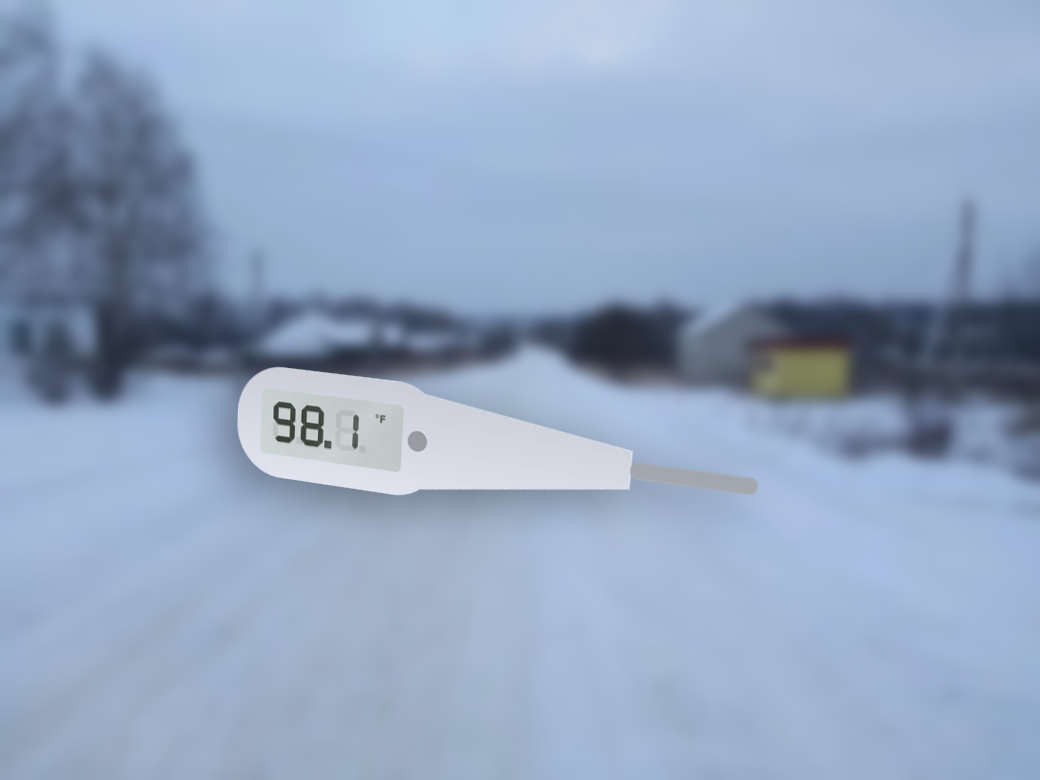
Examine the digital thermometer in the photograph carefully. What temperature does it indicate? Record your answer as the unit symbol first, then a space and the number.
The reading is °F 98.1
